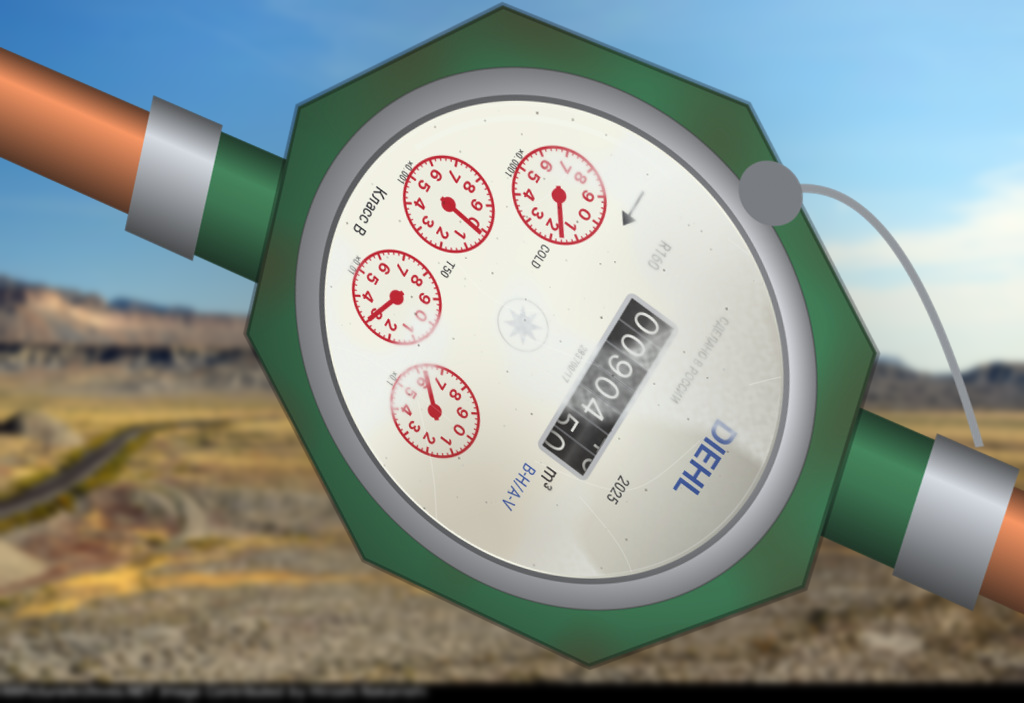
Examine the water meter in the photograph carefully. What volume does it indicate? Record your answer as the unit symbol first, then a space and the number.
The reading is m³ 90449.6301
